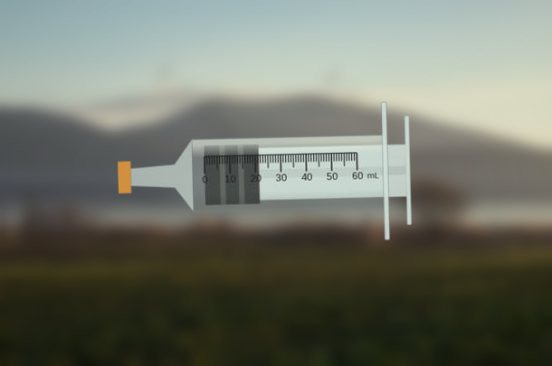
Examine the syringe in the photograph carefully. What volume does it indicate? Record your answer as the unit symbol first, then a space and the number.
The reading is mL 0
